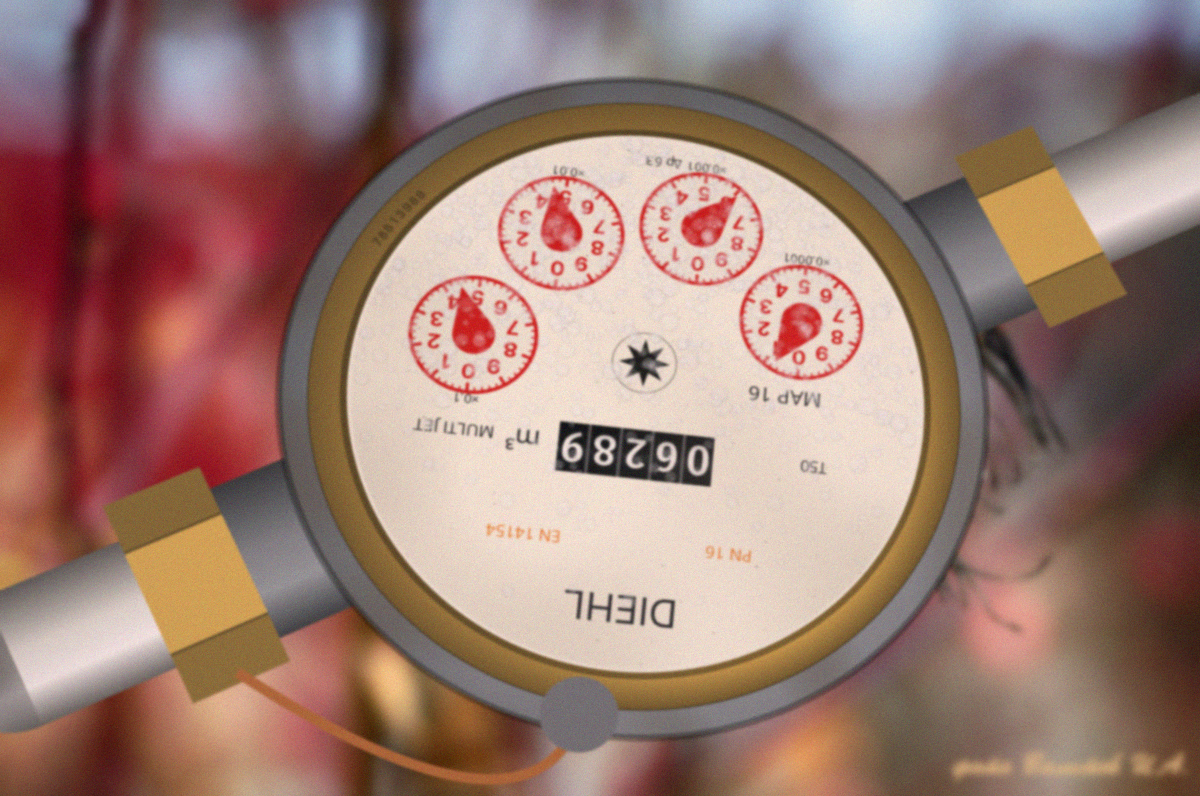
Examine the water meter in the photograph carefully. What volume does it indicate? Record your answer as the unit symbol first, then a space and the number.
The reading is m³ 6289.4460
